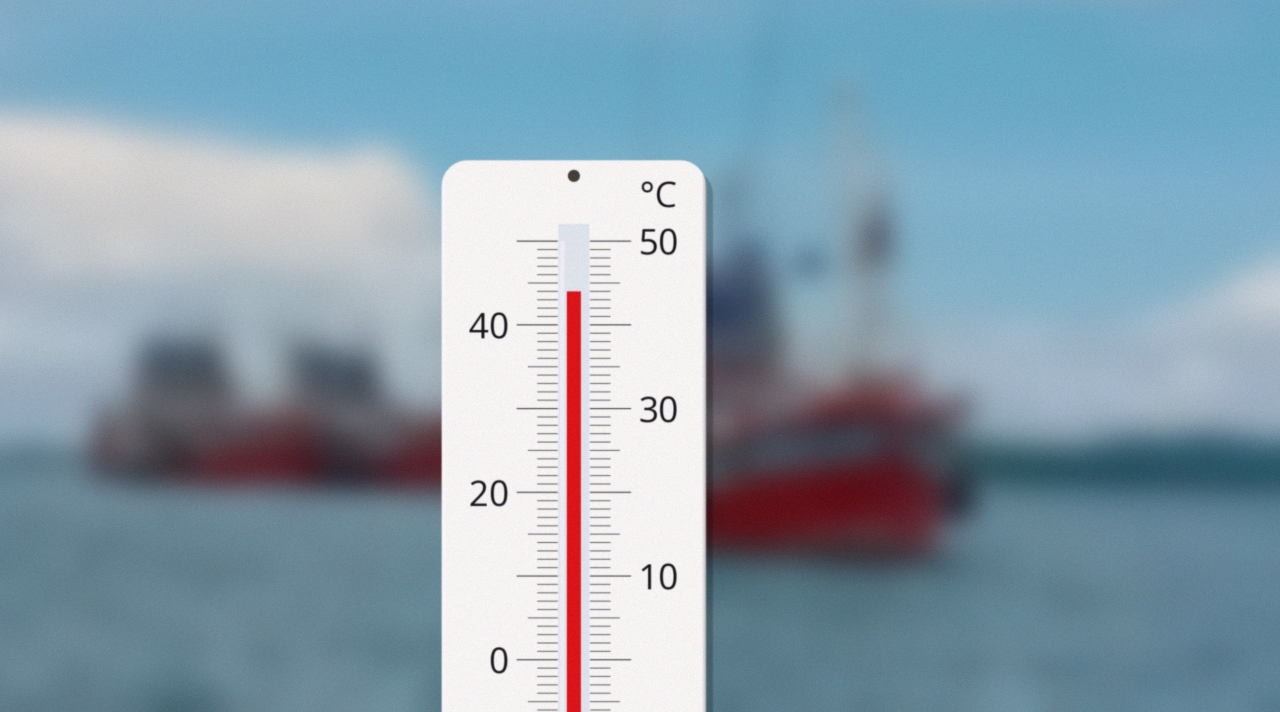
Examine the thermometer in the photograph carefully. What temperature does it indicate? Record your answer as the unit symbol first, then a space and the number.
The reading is °C 44
